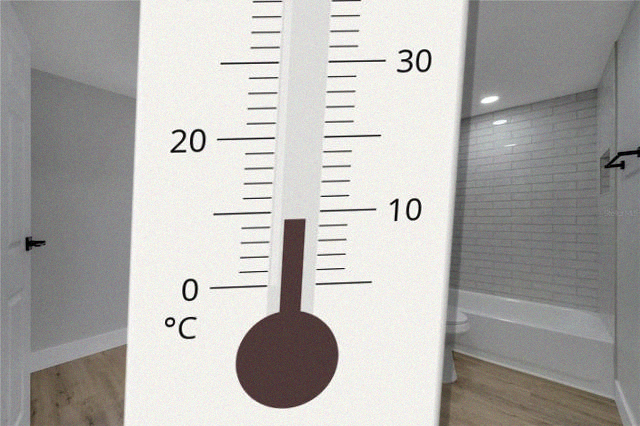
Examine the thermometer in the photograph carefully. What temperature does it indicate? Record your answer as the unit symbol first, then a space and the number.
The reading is °C 9
